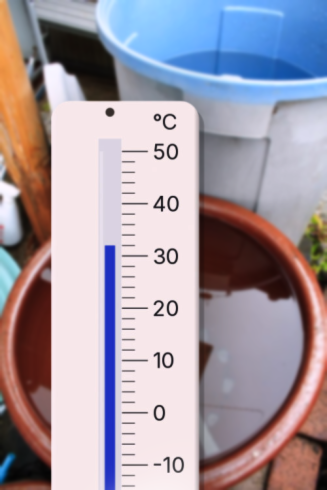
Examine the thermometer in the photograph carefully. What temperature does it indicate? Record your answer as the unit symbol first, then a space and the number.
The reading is °C 32
